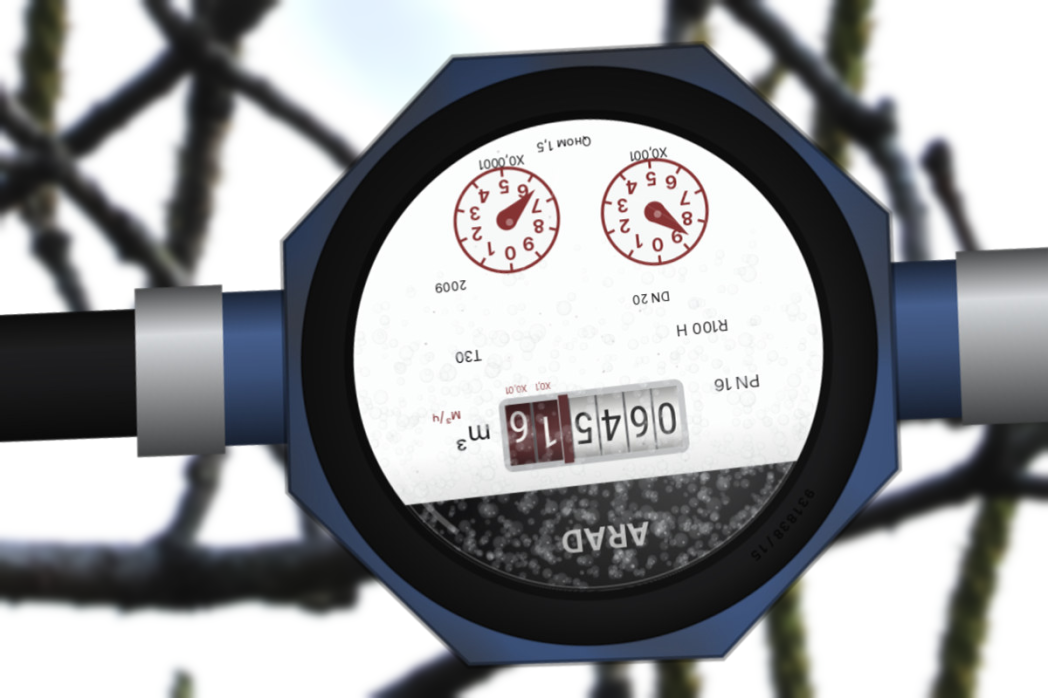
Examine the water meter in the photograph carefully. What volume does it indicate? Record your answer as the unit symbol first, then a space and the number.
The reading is m³ 645.1586
